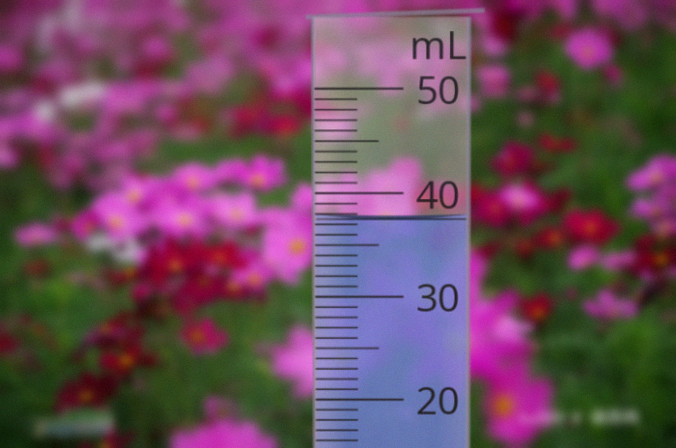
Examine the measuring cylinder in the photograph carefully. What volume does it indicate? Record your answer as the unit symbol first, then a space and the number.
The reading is mL 37.5
